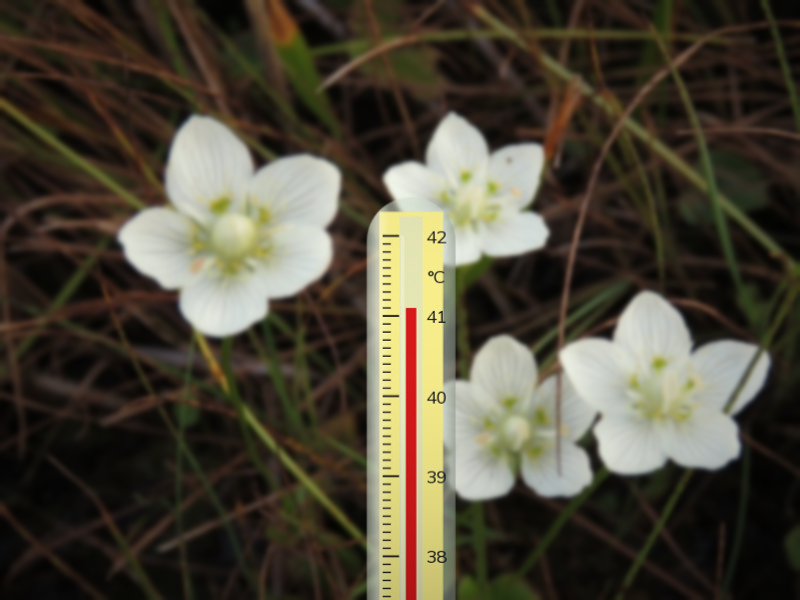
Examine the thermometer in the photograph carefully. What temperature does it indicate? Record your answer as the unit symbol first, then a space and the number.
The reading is °C 41.1
